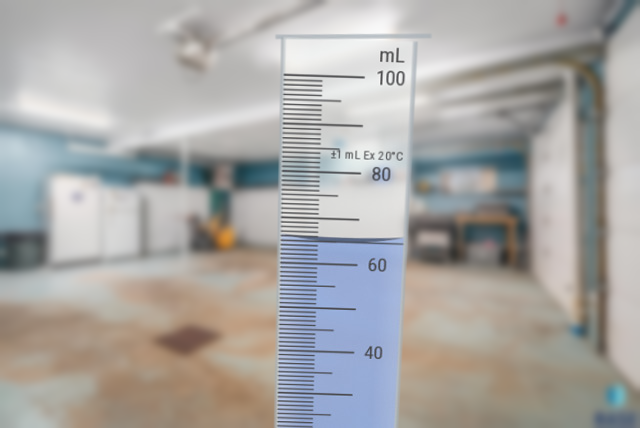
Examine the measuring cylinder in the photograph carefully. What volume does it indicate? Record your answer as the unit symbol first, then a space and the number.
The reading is mL 65
